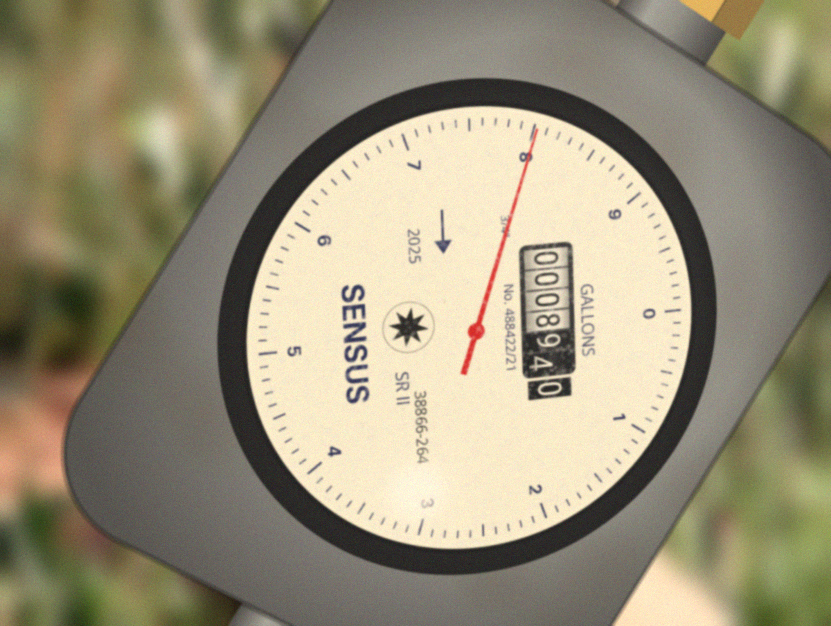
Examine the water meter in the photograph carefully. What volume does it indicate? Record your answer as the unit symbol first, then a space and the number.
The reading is gal 8938.0
